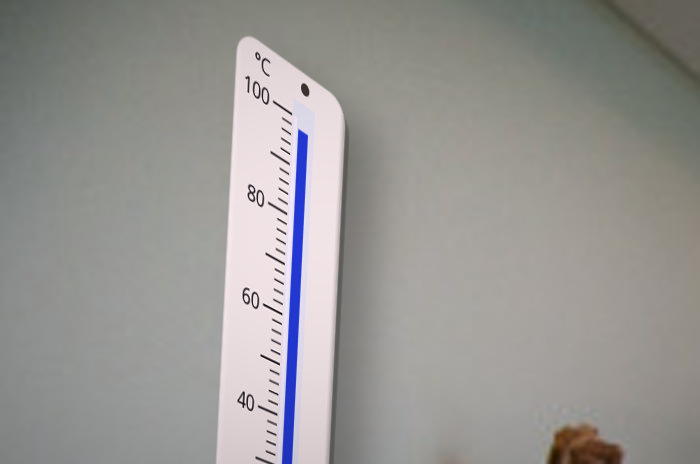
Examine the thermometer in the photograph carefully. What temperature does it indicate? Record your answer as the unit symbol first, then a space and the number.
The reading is °C 98
